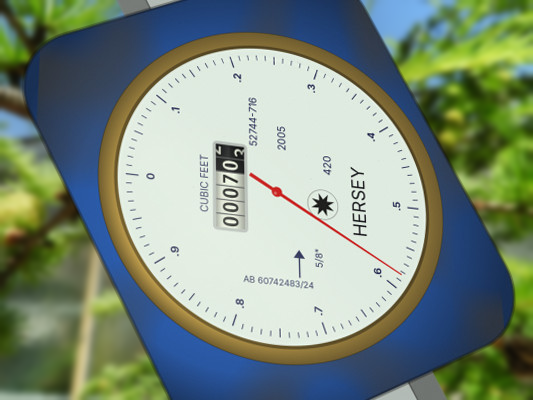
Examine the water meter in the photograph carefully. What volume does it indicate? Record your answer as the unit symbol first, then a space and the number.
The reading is ft³ 702.58
